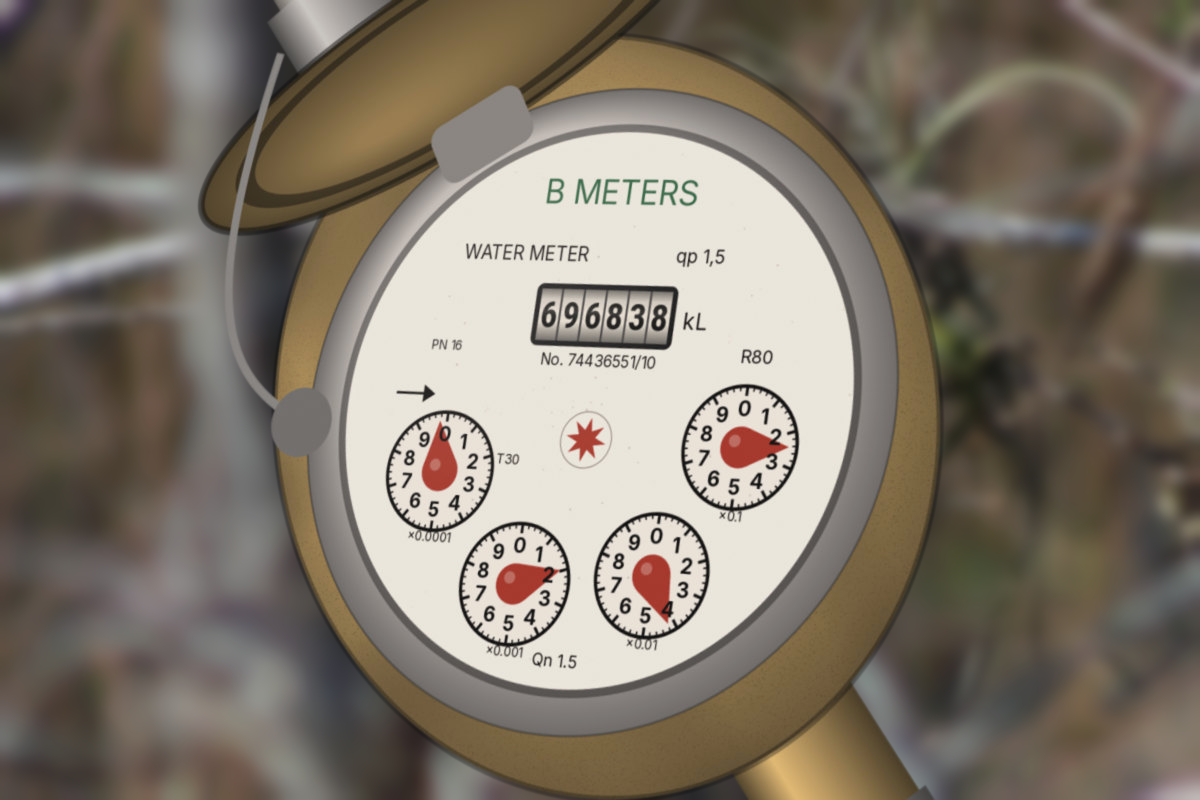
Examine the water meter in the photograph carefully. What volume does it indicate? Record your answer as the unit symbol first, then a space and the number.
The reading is kL 696838.2419
